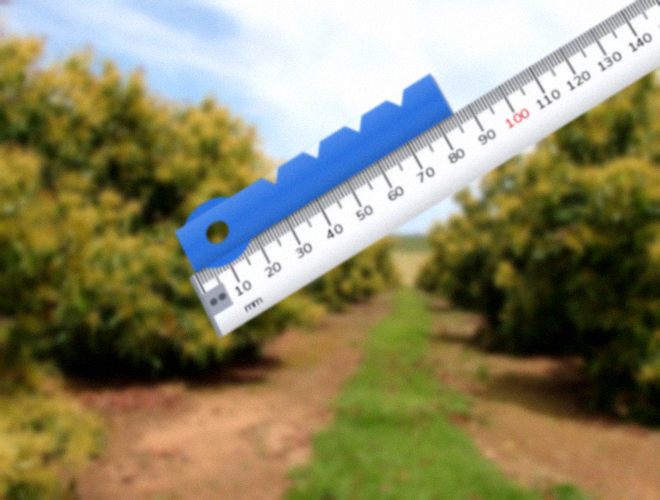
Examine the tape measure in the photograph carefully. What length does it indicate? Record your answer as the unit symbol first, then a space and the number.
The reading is mm 85
